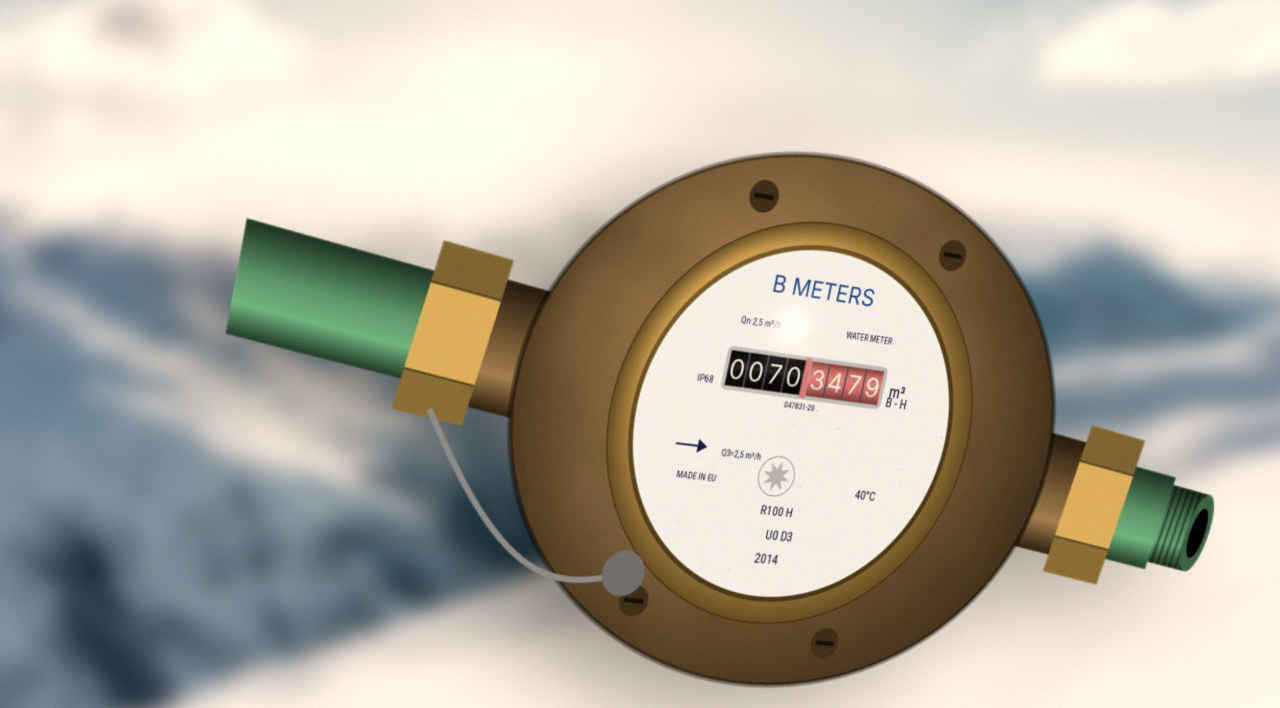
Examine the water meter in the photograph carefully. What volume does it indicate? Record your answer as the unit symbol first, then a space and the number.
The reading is m³ 70.3479
